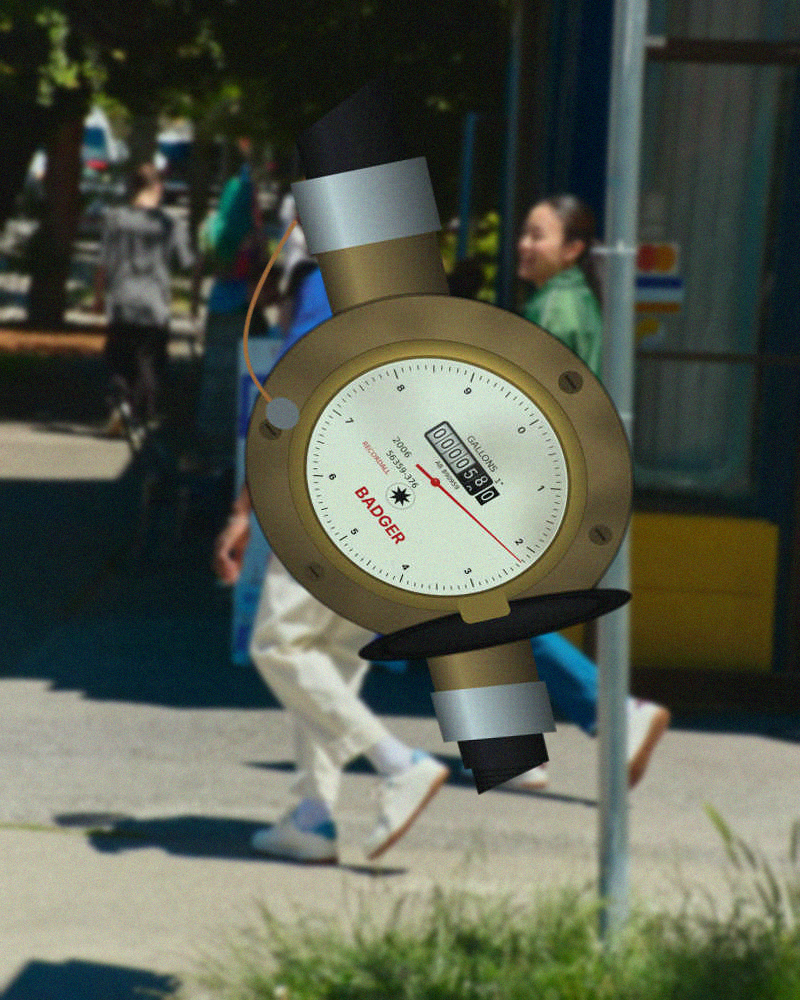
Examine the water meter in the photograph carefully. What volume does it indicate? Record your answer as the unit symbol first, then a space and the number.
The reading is gal 582.2
